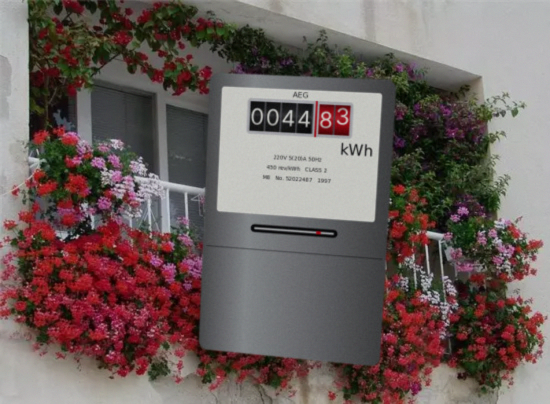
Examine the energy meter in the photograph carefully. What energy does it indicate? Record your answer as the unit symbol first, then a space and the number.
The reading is kWh 44.83
